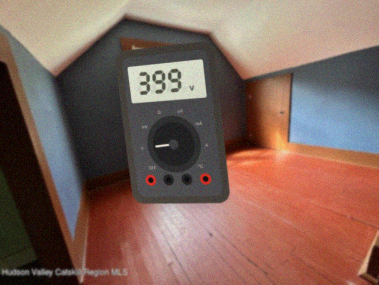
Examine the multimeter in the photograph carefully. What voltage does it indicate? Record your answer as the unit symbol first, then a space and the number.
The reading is V 399
